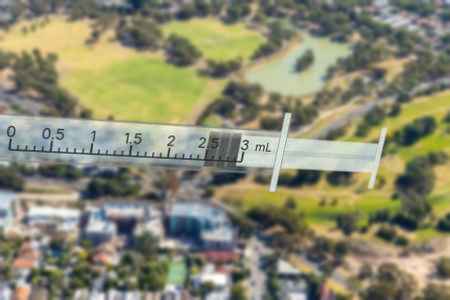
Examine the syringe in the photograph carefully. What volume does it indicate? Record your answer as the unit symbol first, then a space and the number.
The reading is mL 2.5
